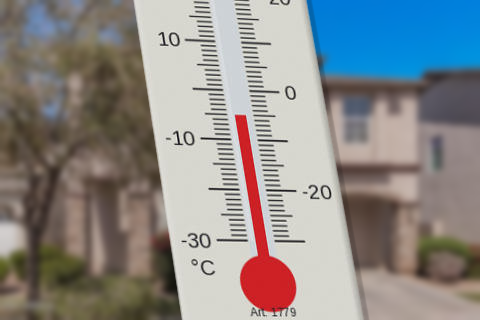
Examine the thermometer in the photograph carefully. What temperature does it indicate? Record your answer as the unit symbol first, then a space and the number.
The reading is °C -5
